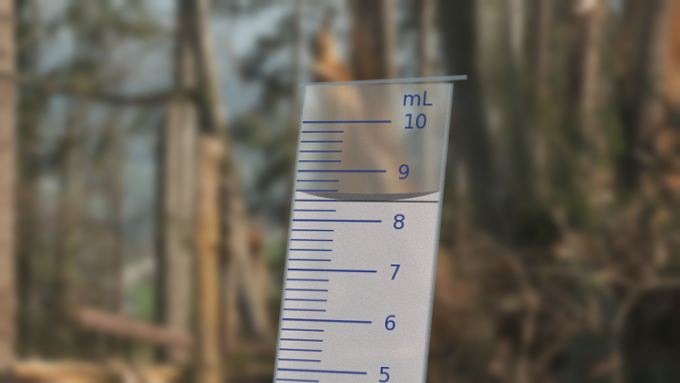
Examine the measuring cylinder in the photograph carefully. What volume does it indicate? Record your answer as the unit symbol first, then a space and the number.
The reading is mL 8.4
